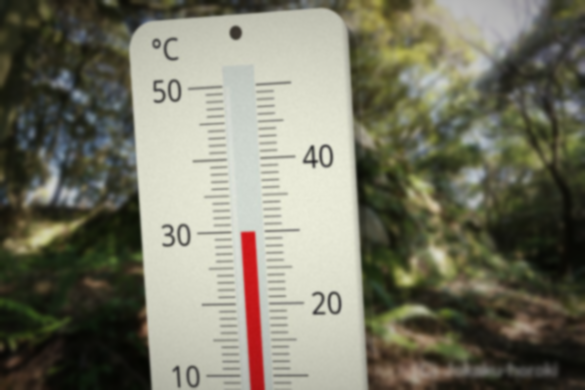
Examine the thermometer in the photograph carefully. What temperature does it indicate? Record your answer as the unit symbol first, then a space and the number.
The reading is °C 30
